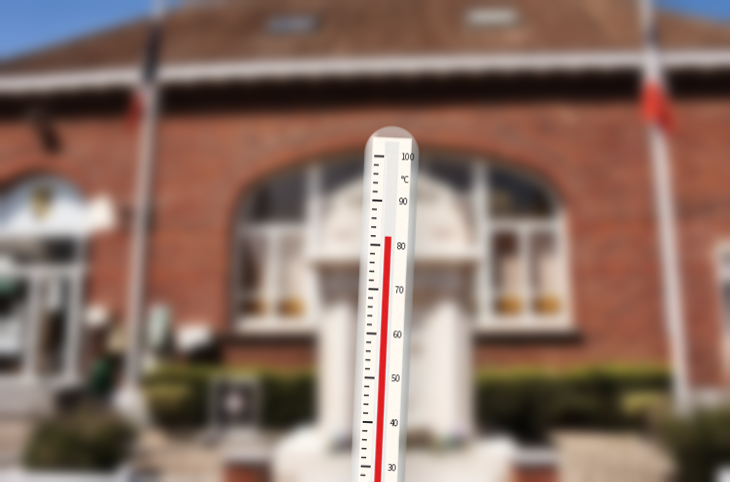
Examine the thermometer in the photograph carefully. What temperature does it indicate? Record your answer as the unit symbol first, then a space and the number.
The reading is °C 82
